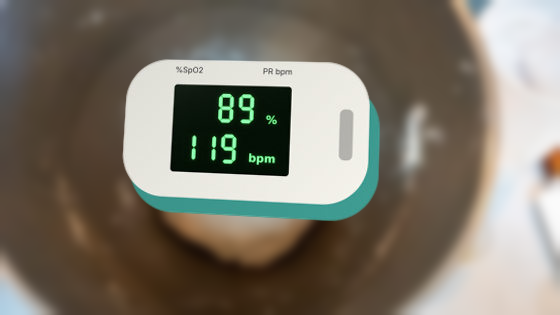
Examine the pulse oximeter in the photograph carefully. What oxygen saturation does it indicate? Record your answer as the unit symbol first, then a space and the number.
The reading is % 89
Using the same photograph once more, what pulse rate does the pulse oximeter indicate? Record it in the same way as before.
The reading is bpm 119
